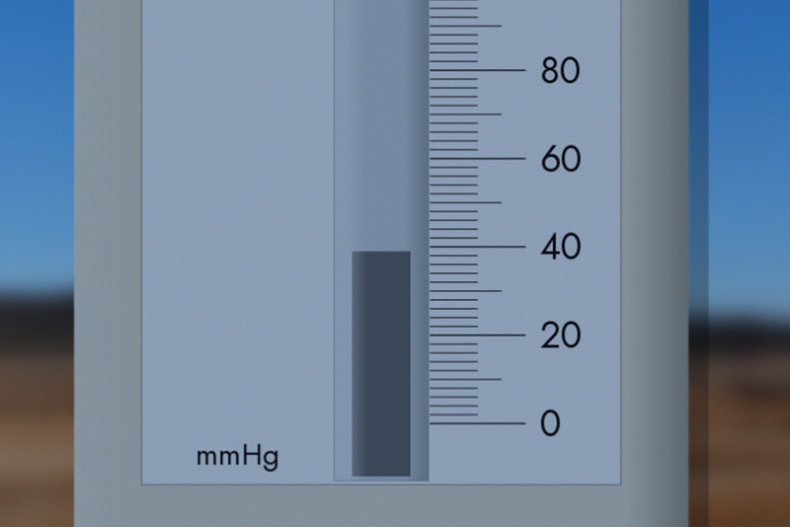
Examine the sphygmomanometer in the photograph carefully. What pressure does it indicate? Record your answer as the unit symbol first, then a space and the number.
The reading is mmHg 39
